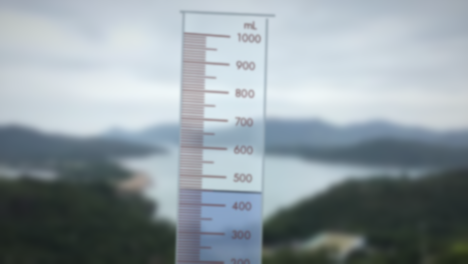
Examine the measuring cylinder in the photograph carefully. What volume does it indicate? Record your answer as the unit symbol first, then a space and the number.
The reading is mL 450
